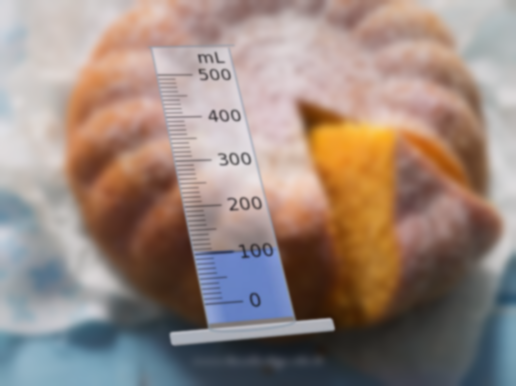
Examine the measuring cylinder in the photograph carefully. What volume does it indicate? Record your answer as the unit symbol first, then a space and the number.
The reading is mL 100
